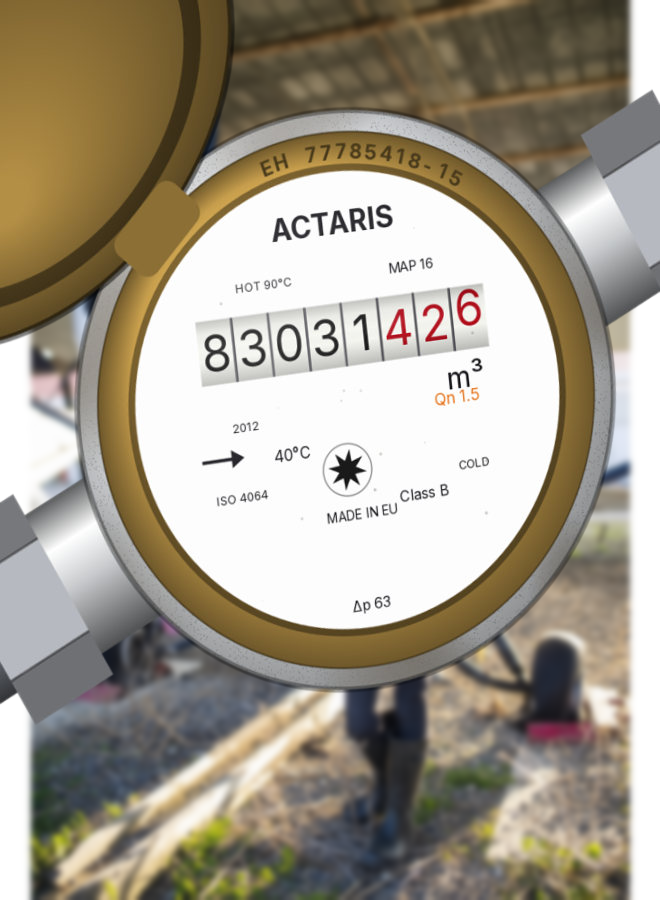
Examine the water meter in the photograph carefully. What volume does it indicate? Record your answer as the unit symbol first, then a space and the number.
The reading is m³ 83031.426
